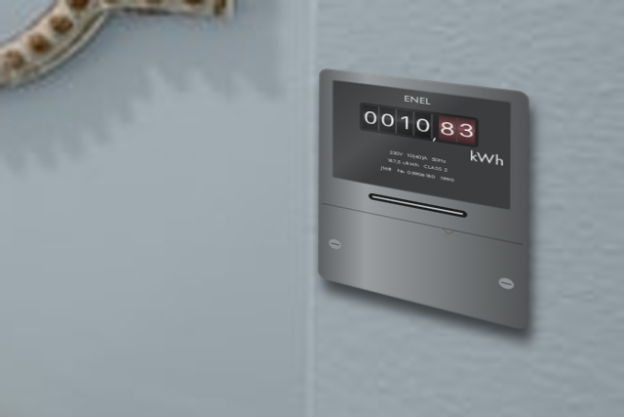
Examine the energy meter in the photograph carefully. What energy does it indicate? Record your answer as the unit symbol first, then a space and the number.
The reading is kWh 10.83
